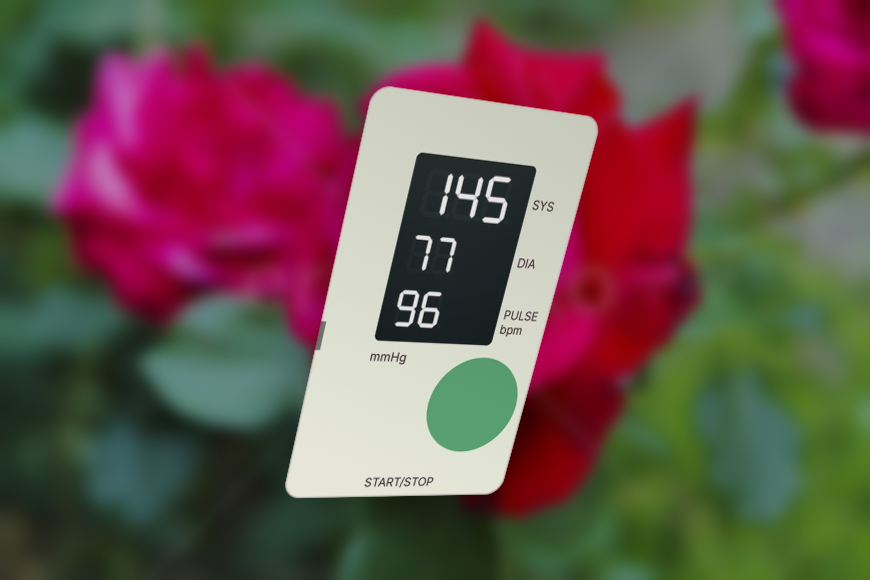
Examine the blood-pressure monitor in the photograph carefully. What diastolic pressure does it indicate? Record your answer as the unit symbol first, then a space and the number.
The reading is mmHg 77
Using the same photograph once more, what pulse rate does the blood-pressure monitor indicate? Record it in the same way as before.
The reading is bpm 96
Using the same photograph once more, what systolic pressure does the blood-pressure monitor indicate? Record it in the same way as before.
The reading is mmHg 145
